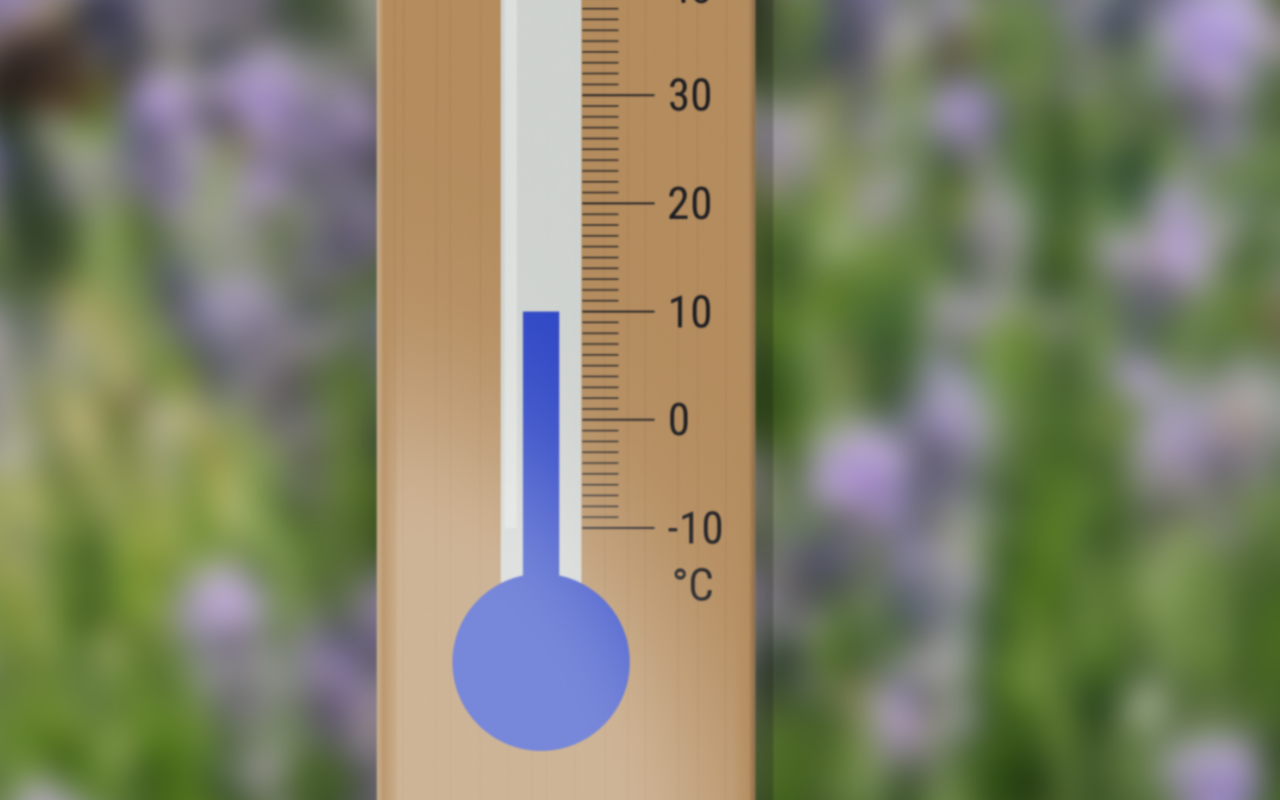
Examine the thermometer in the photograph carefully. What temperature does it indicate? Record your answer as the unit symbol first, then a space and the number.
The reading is °C 10
